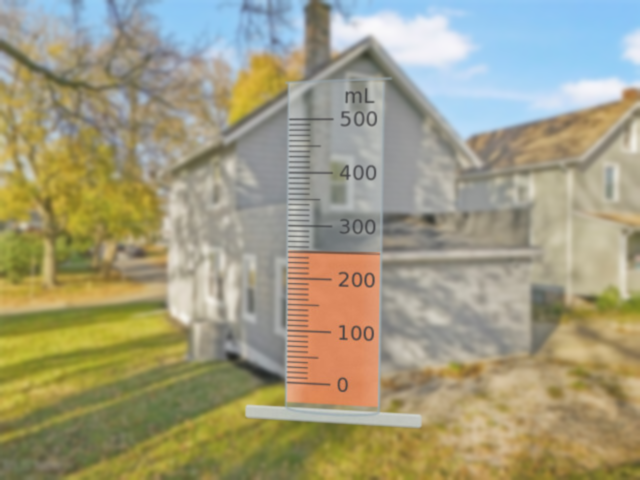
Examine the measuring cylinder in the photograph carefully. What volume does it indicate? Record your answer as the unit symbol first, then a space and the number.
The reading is mL 250
